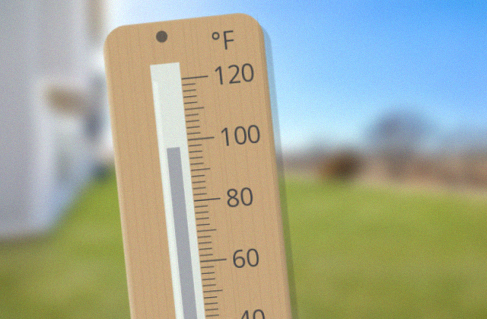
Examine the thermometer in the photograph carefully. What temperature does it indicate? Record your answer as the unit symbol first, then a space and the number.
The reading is °F 98
